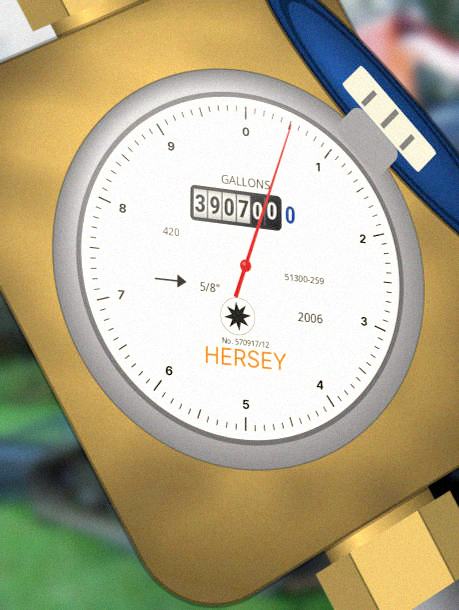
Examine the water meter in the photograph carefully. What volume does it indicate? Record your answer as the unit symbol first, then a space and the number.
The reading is gal 3907000.5
